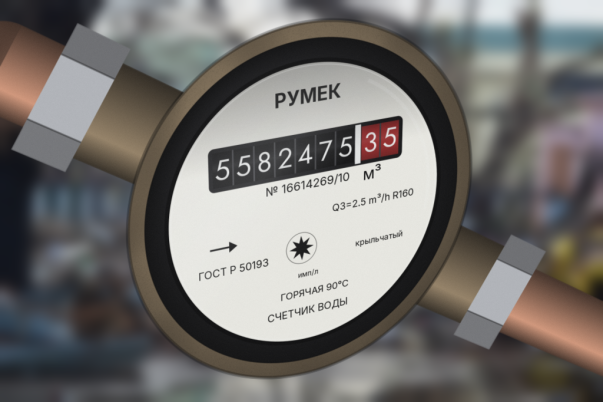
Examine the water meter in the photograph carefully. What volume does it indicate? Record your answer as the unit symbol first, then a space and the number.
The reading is m³ 5582475.35
